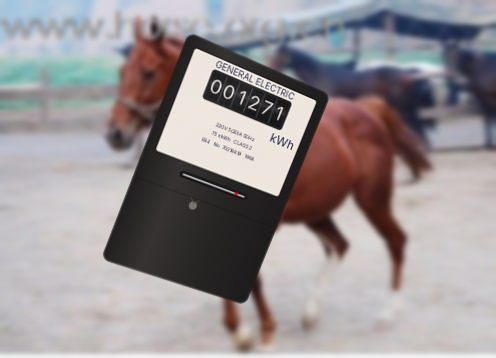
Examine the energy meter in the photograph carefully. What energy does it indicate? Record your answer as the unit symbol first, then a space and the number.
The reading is kWh 1271
